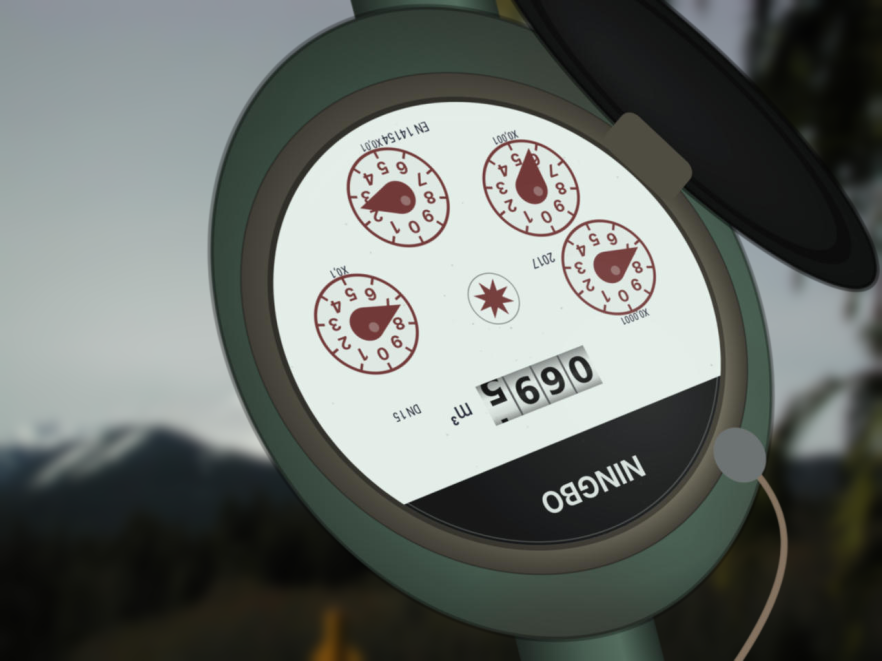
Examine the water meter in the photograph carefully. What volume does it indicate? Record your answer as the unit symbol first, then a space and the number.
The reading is m³ 694.7257
